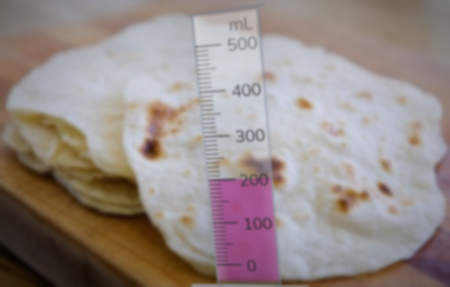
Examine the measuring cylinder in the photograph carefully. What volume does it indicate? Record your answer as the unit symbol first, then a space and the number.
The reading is mL 200
